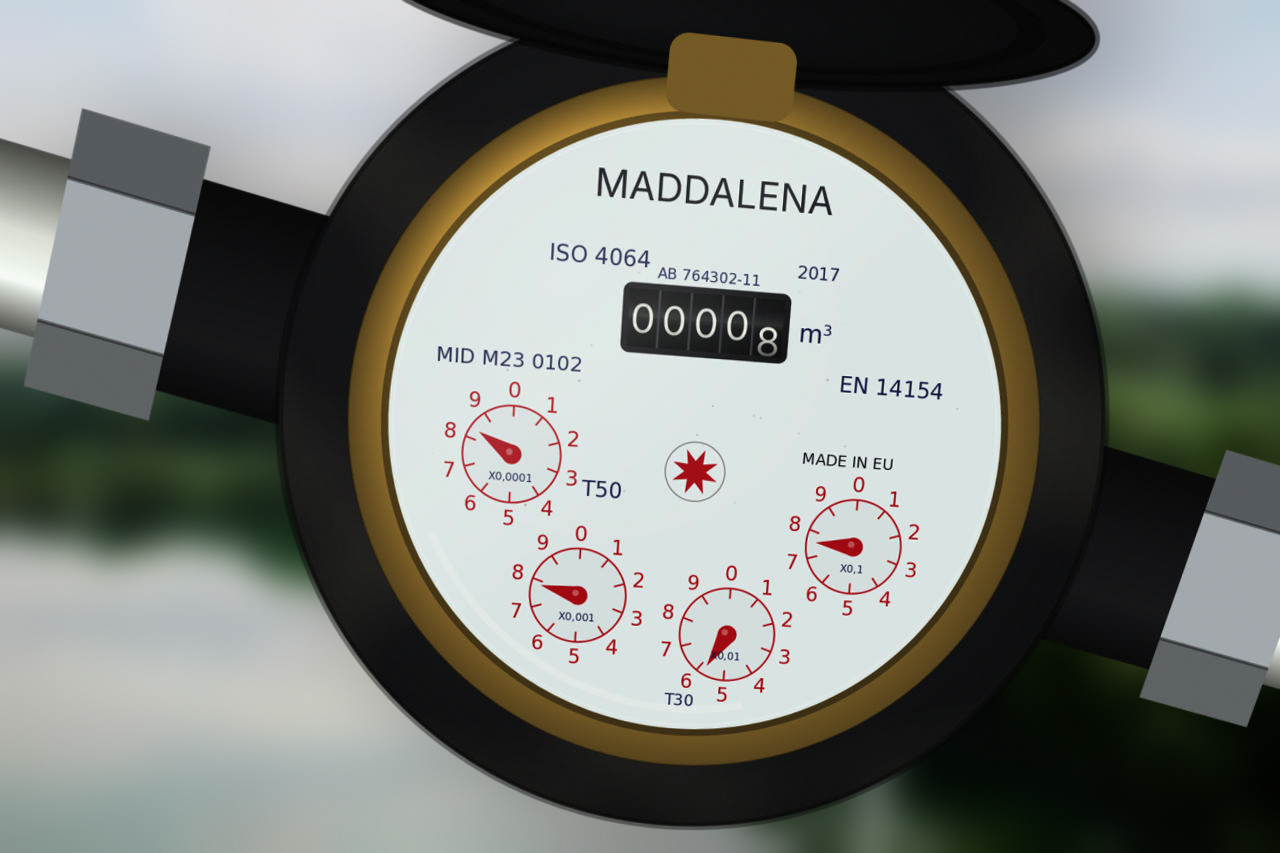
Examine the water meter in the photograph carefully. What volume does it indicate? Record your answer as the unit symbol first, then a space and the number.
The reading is m³ 7.7578
